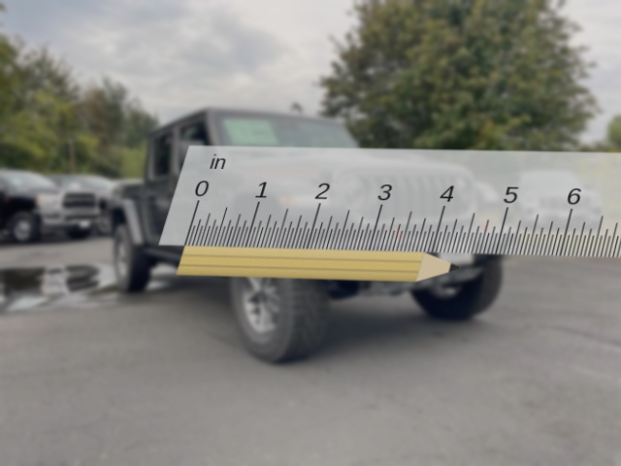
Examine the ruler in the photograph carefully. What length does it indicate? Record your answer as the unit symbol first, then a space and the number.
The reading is in 4.5
